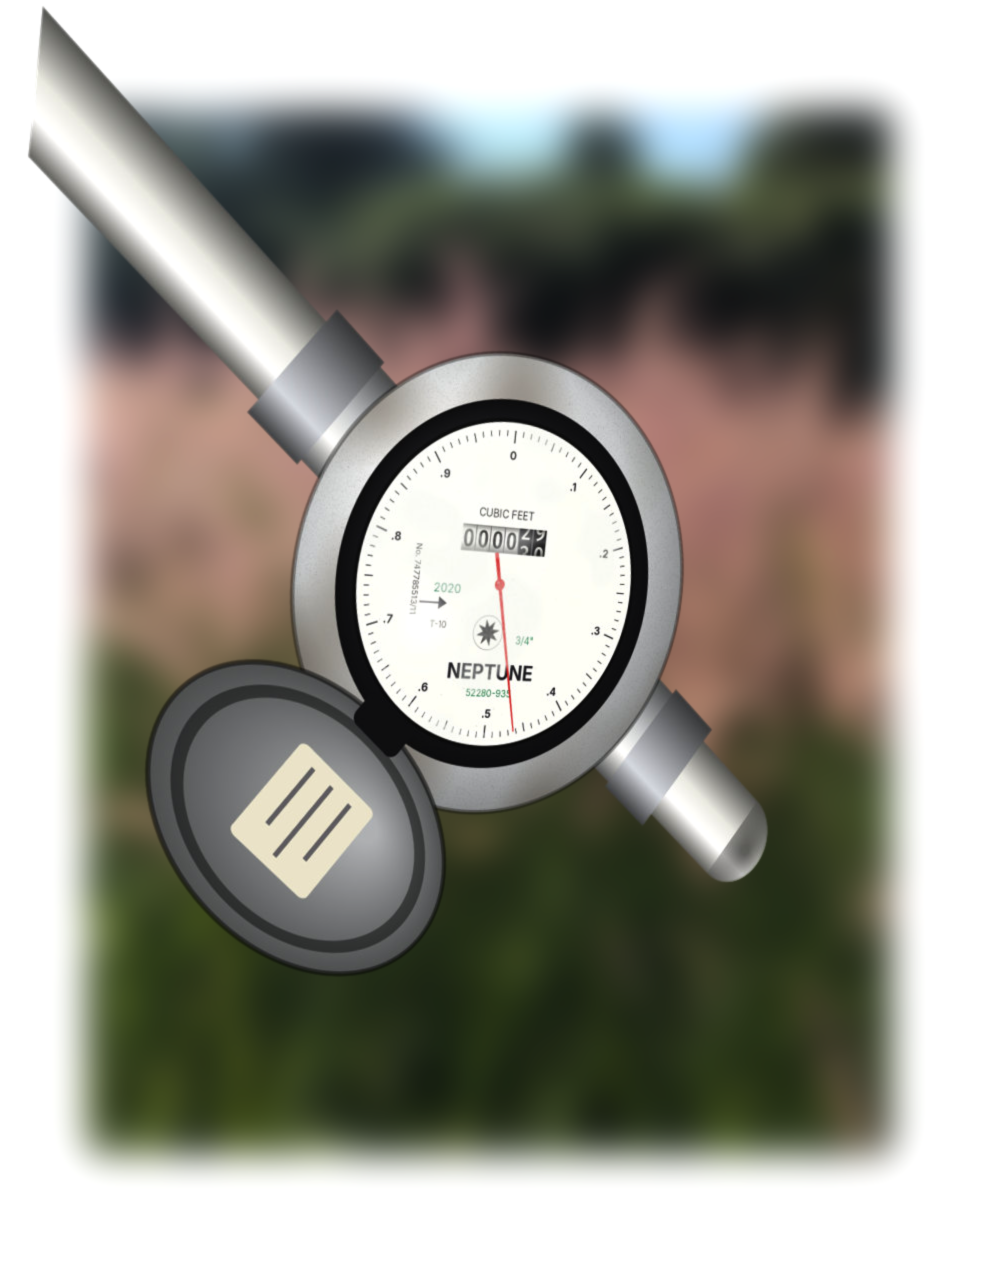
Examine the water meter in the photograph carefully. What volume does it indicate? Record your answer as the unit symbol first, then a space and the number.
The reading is ft³ 29.46
